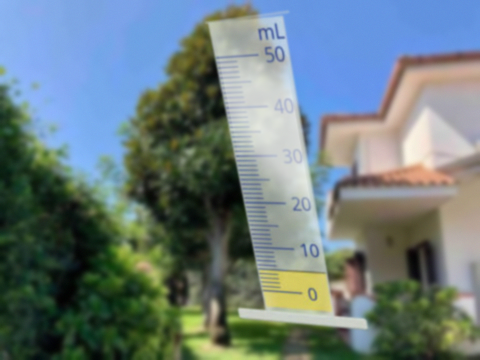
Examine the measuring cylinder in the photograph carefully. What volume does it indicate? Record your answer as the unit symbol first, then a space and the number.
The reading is mL 5
